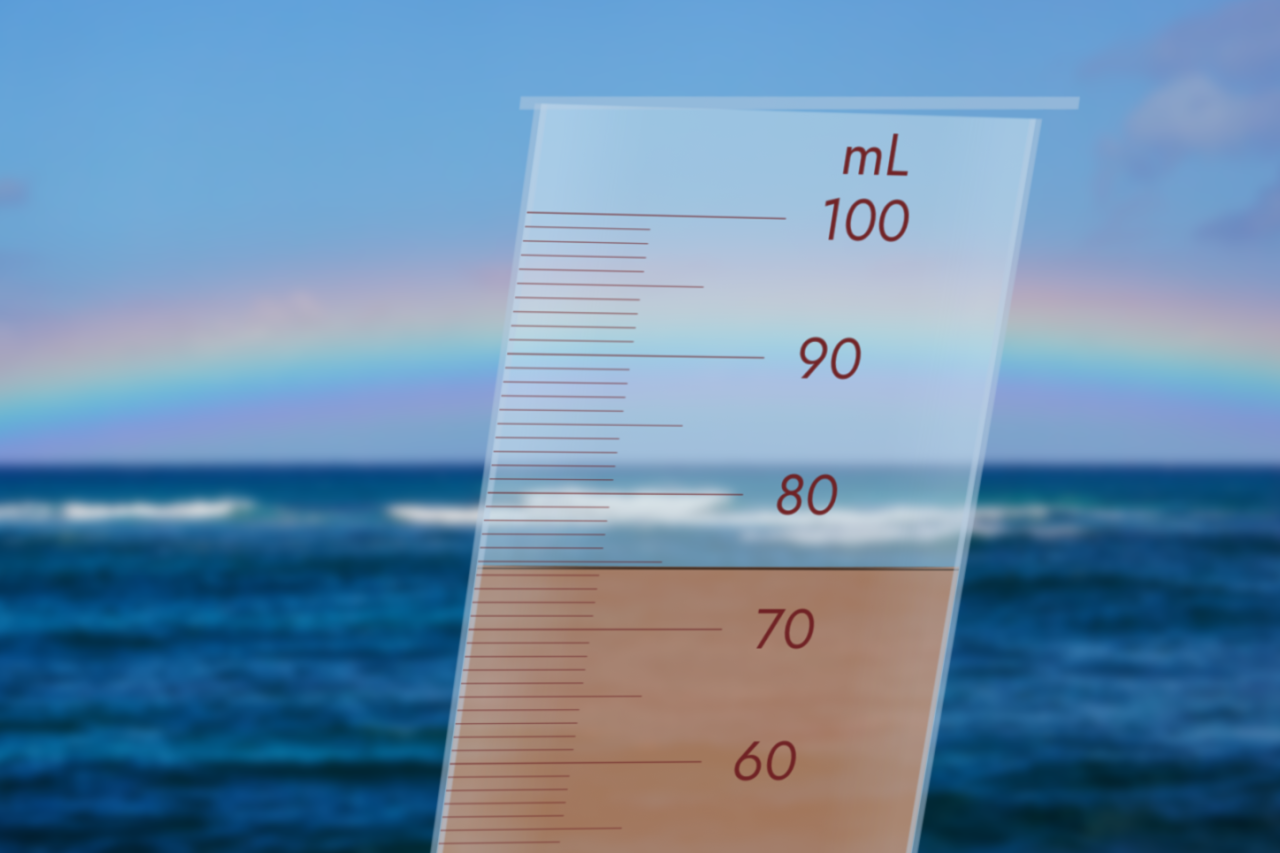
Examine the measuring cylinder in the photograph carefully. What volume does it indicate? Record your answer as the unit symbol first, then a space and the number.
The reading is mL 74.5
